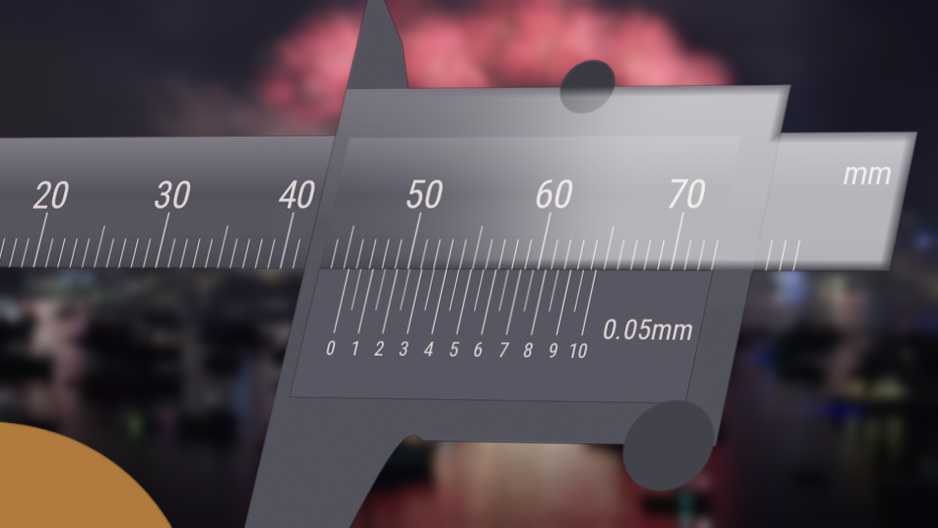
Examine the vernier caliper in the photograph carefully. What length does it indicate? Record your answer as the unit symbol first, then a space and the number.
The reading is mm 45.4
